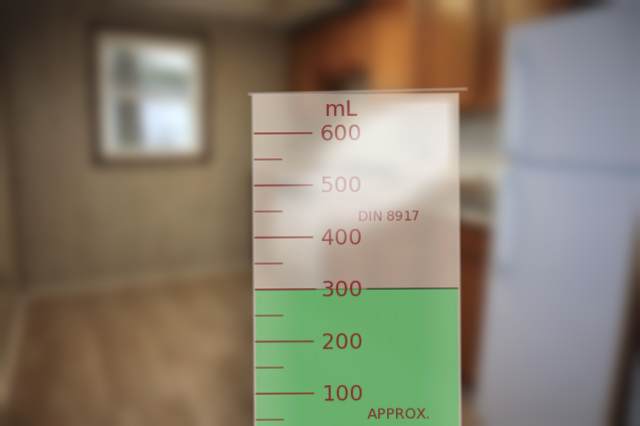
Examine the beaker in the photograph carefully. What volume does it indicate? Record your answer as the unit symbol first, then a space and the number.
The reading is mL 300
